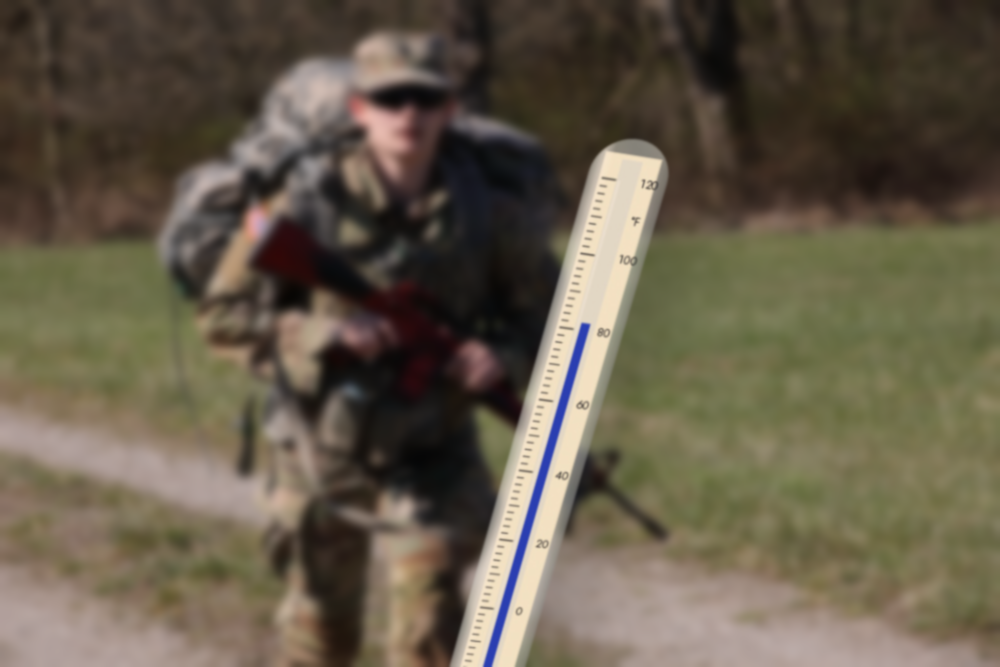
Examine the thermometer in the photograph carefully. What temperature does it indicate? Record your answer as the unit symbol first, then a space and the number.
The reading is °F 82
